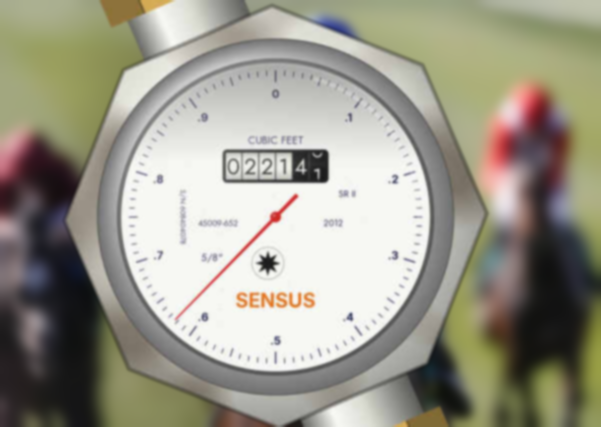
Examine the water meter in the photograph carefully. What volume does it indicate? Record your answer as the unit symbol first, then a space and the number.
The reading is ft³ 22140.62
